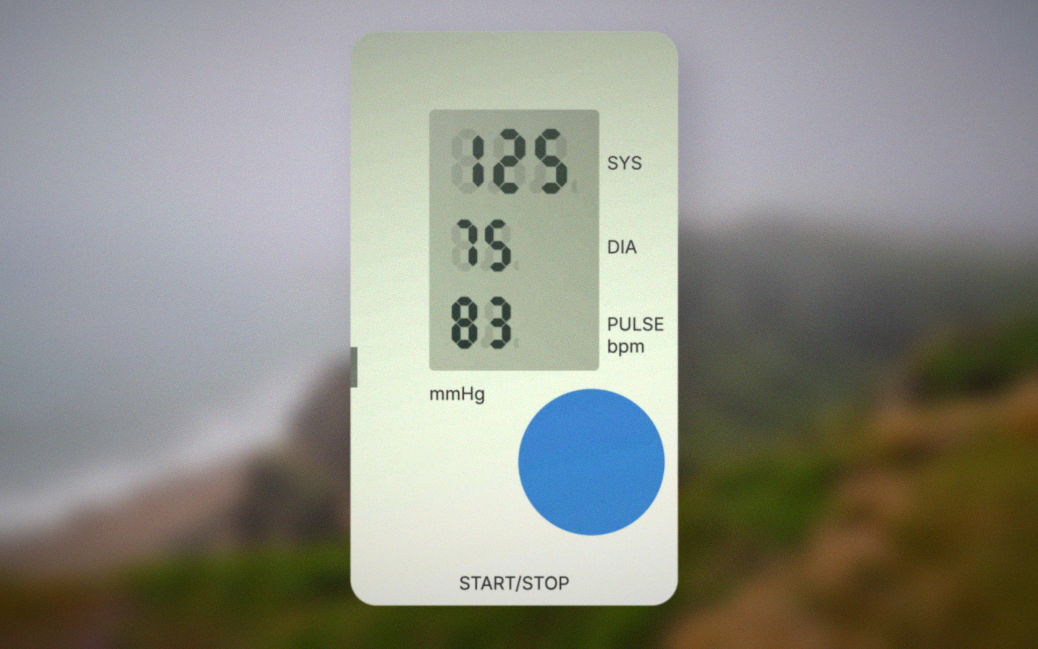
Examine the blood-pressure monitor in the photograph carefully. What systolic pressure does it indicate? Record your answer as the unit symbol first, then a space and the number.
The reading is mmHg 125
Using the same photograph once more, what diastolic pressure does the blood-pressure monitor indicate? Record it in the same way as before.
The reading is mmHg 75
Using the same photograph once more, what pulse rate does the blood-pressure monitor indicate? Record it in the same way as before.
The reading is bpm 83
